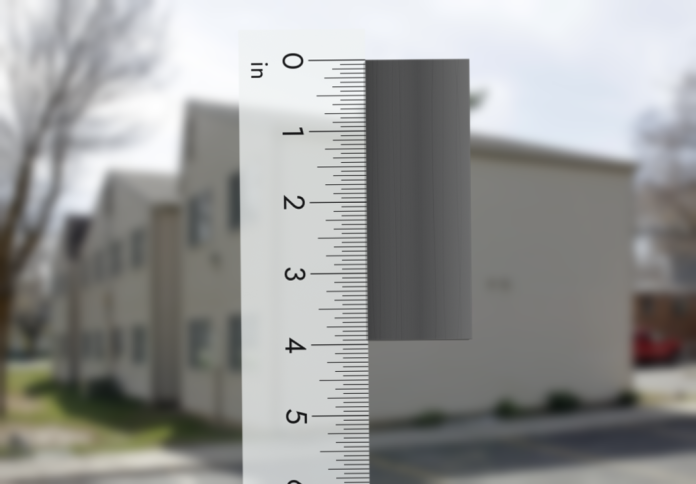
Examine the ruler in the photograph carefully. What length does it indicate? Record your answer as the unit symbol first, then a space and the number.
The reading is in 3.9375
